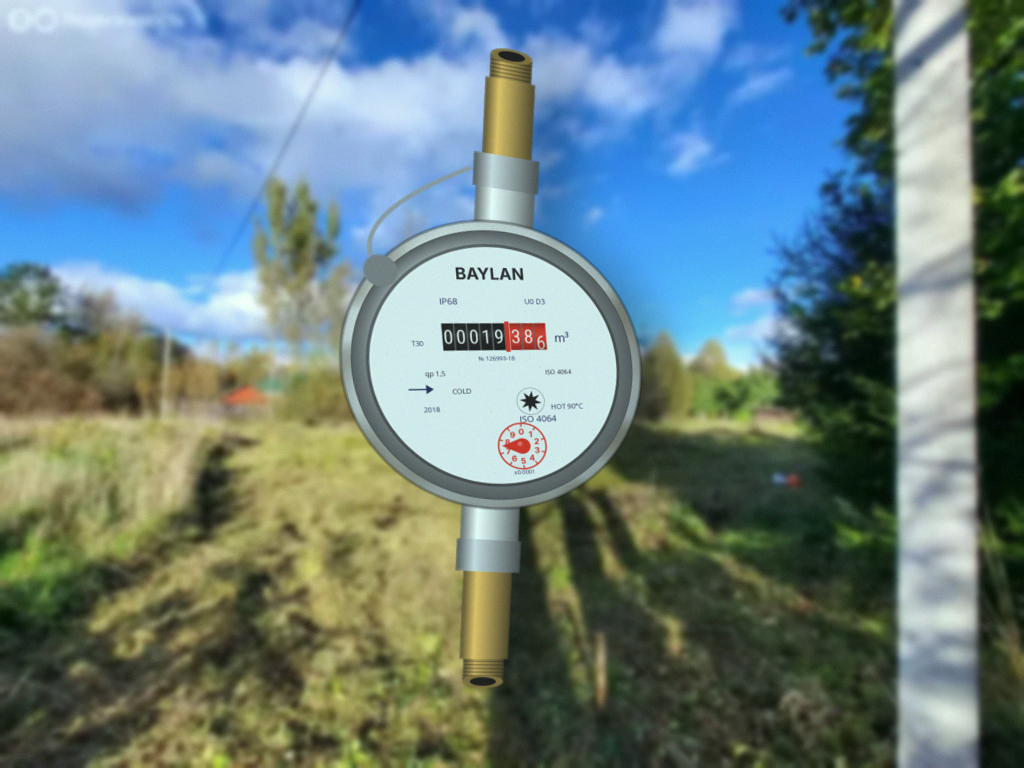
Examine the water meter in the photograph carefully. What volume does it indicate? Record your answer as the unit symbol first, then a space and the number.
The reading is m³ 19.3857
